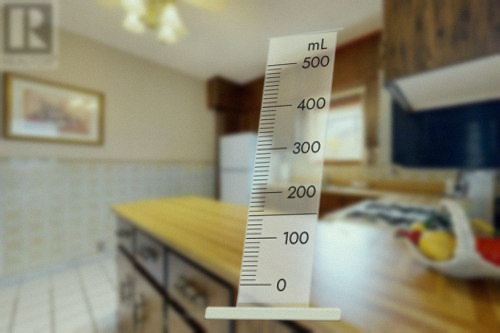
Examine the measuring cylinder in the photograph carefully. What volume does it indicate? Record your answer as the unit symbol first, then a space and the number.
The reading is mL 150
